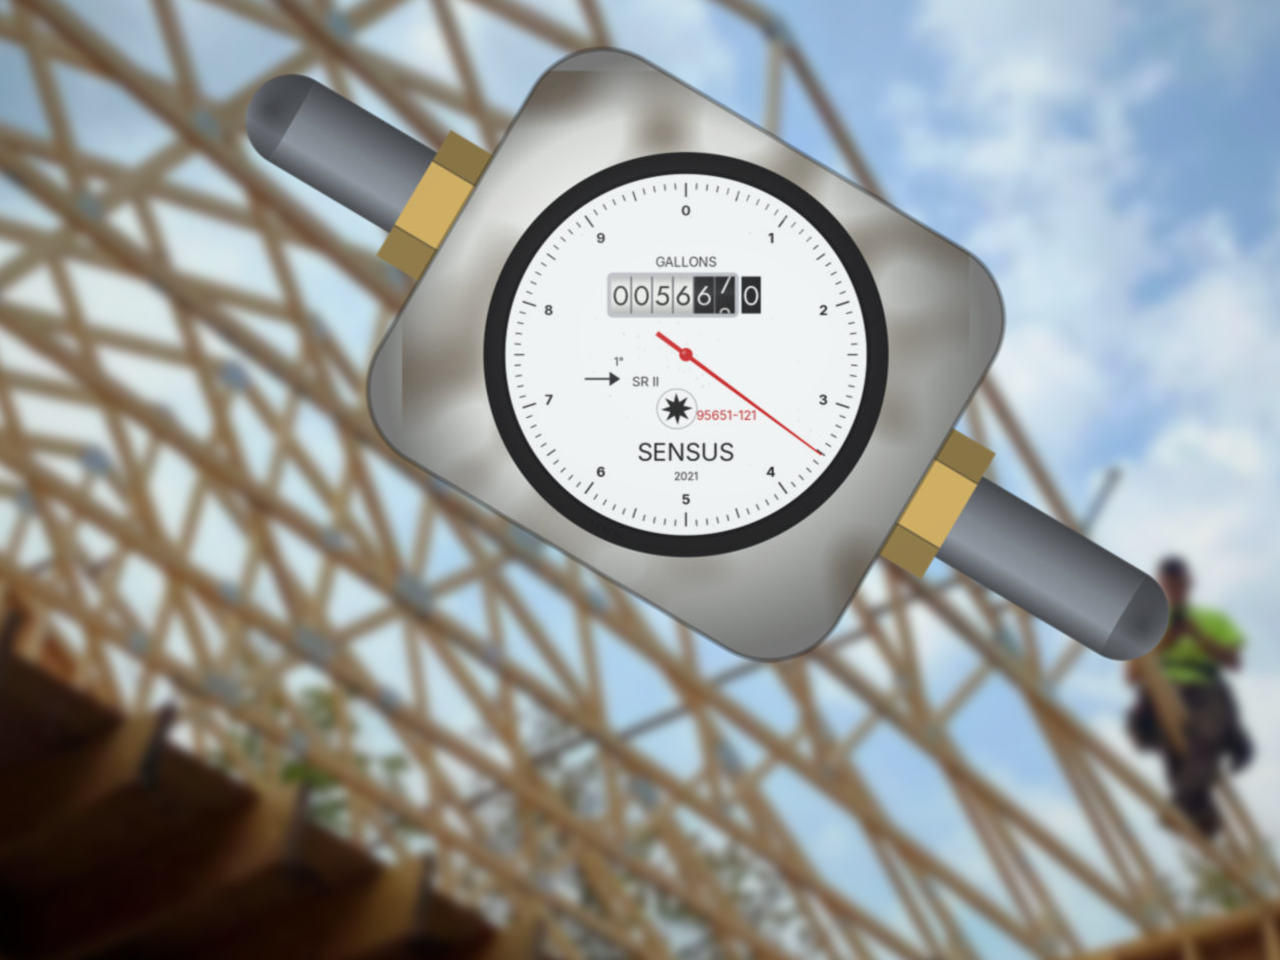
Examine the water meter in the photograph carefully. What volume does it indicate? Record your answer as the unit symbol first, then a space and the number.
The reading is gal 56673.5
